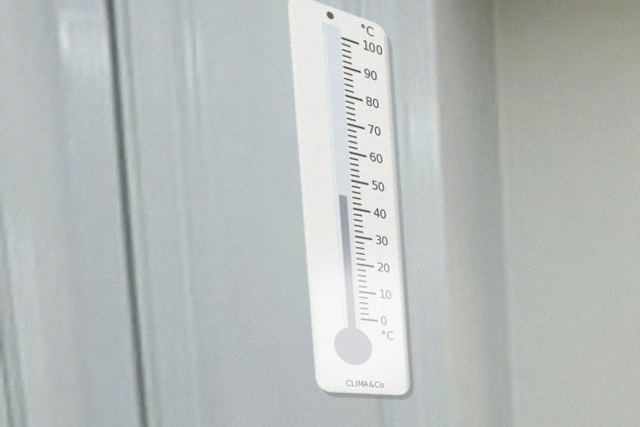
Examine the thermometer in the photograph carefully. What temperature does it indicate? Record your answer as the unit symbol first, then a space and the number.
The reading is °C 44
